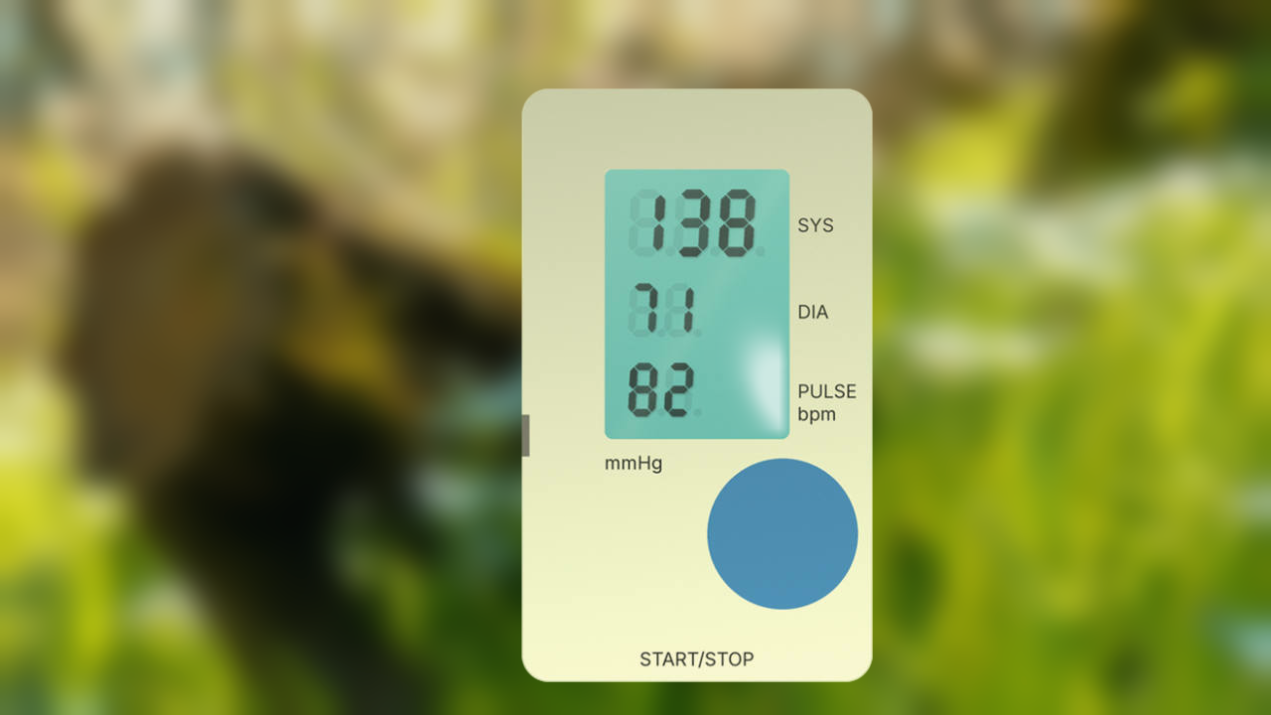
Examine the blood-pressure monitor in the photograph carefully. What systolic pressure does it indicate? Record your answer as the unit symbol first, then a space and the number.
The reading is mmHg 138
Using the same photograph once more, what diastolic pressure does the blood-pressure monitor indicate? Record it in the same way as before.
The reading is mmHg 71
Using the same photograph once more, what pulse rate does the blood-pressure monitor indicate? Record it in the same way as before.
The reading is bpm 82
